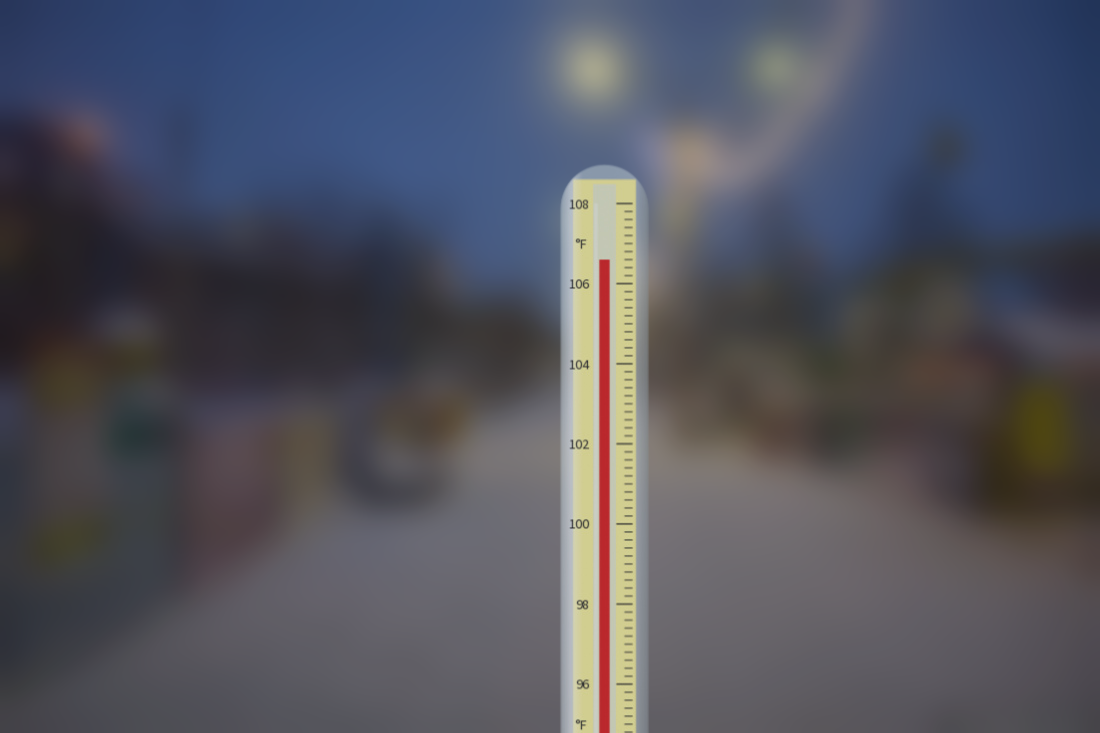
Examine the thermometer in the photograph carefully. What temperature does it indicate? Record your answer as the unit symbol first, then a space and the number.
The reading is °F 106.6
